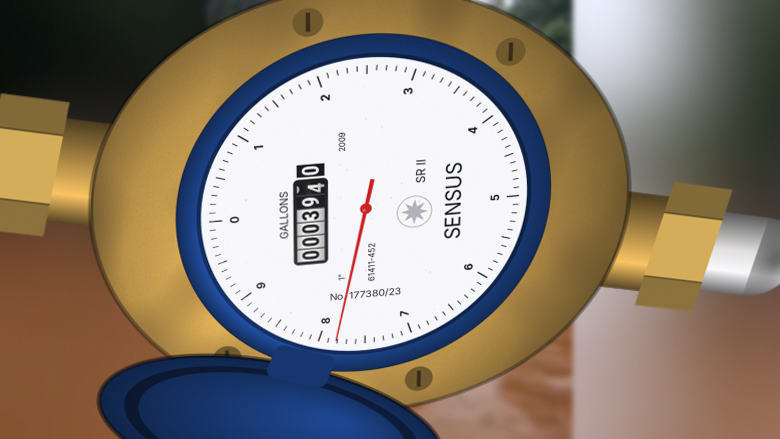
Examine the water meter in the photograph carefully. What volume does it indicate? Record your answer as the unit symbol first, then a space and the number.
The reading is gal 3937.8
